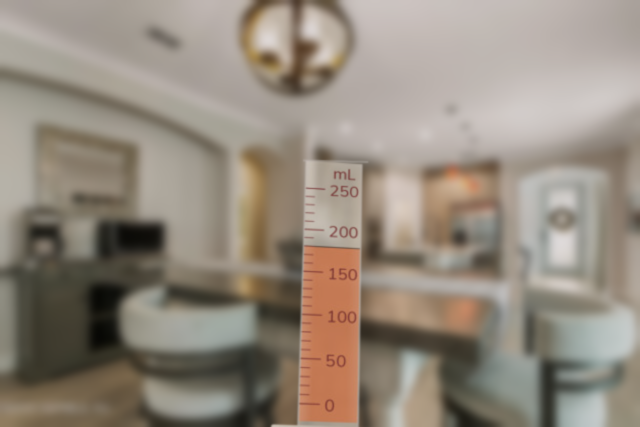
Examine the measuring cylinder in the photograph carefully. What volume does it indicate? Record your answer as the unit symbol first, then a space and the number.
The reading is mL 180
